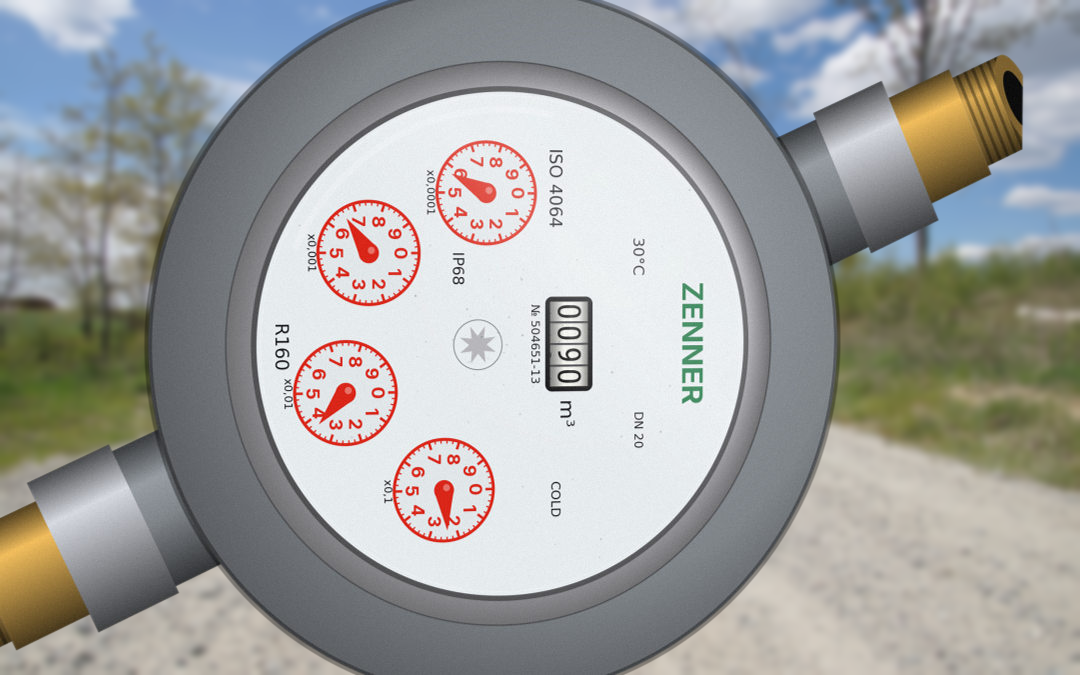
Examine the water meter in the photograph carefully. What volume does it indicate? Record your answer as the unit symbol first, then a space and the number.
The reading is m³ 90.2365
